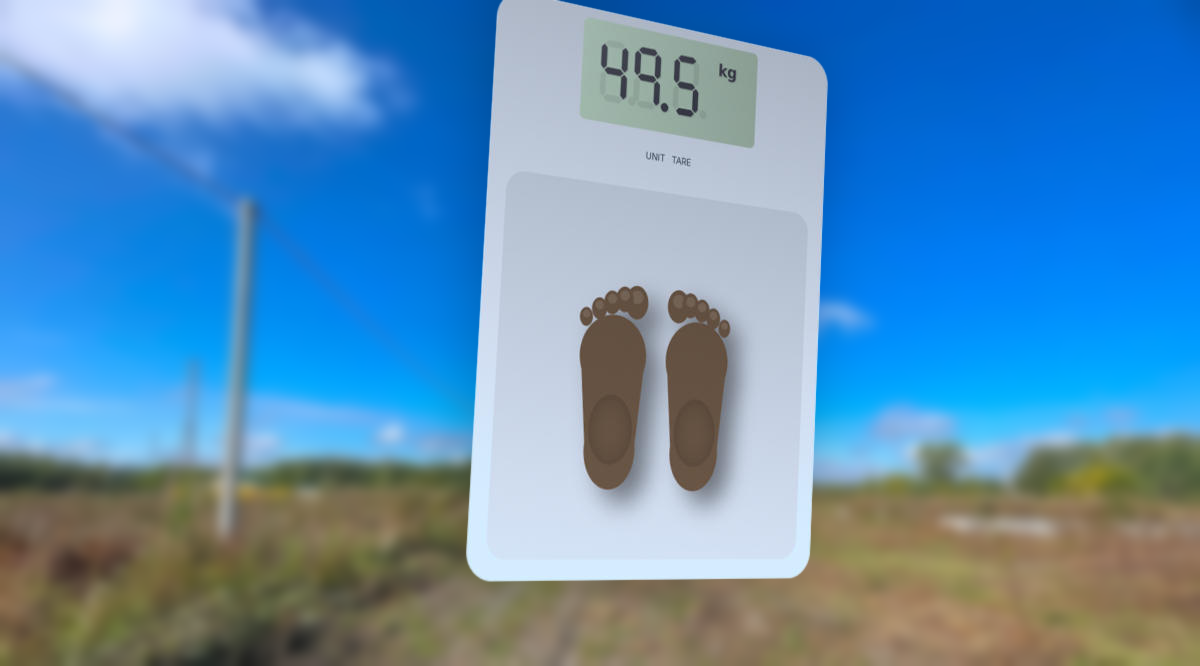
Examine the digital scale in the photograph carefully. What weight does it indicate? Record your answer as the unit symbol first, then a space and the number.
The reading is kg 49.5
